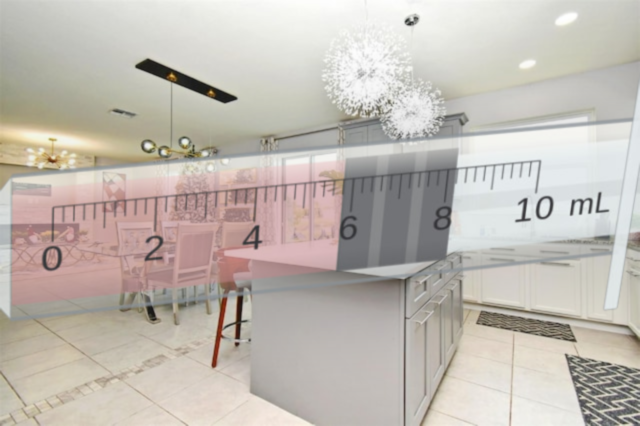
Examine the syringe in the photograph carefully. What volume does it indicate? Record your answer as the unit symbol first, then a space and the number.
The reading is mL 5.8
